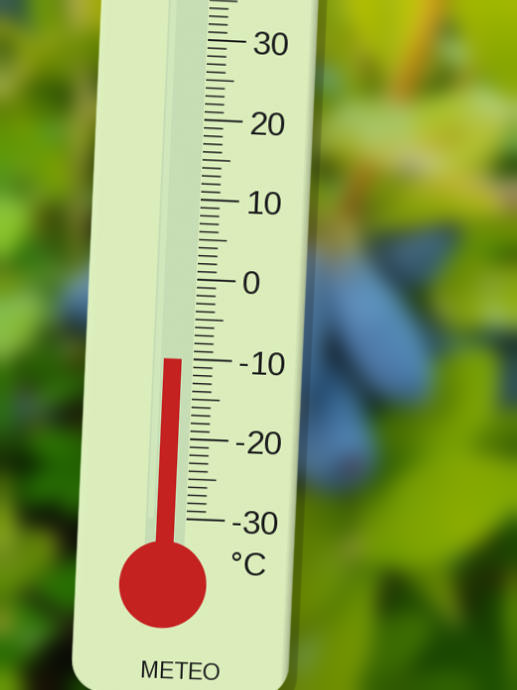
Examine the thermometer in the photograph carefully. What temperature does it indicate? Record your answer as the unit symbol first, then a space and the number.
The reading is °C -10
